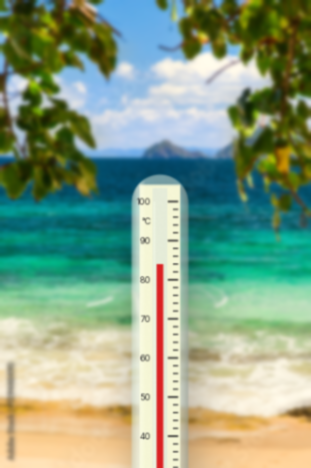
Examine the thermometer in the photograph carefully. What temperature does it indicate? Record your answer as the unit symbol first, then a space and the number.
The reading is °C 84
